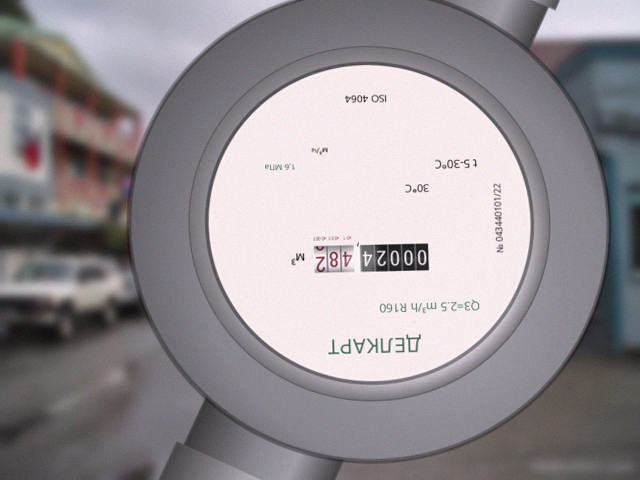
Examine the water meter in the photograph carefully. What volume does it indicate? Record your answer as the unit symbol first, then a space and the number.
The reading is m³ 24.482
